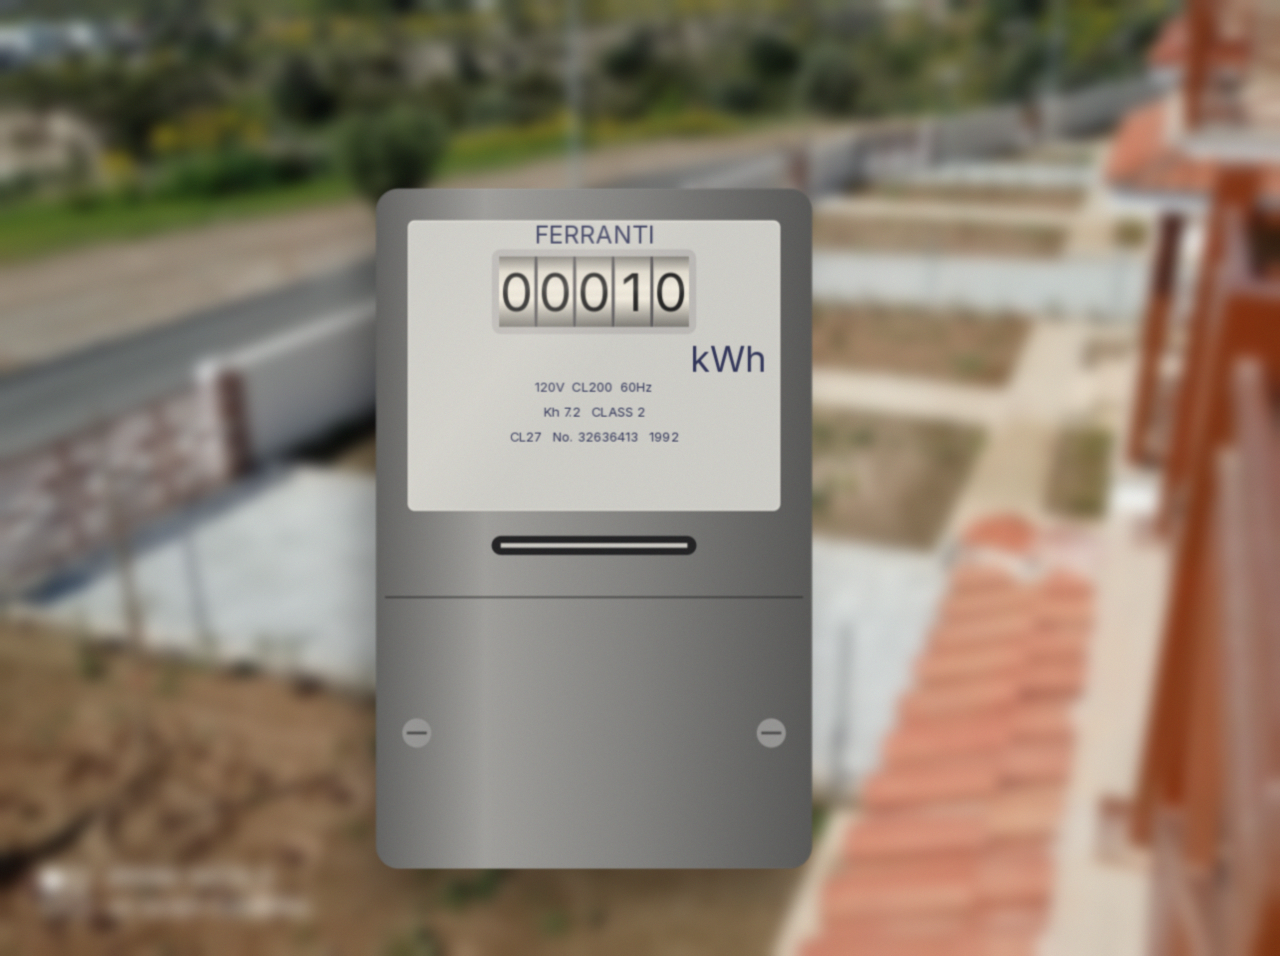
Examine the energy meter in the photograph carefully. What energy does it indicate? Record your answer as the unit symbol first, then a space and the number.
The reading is kWh 10
